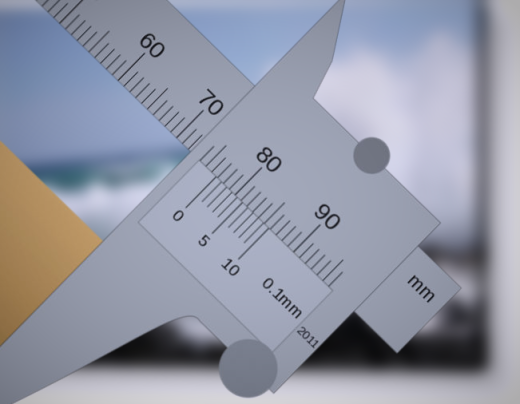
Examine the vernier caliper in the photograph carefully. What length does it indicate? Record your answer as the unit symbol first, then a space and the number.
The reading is mm 76.8
